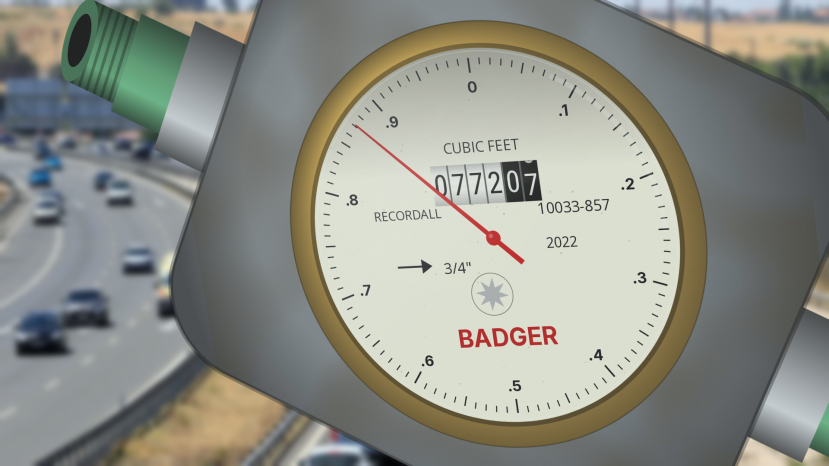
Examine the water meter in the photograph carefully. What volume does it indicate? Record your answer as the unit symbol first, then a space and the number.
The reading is ft³ 77206.87
